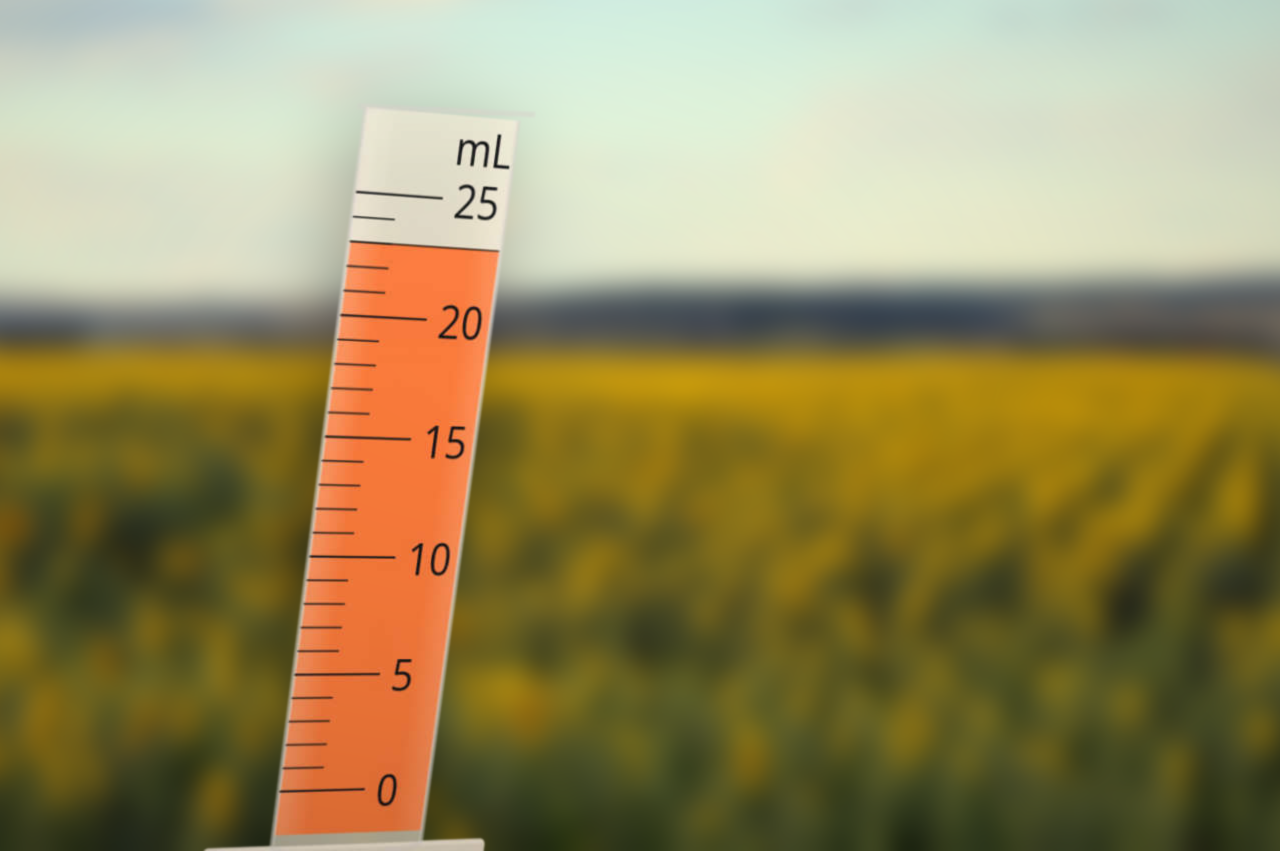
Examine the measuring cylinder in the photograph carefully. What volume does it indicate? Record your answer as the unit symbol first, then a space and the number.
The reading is mL 23
